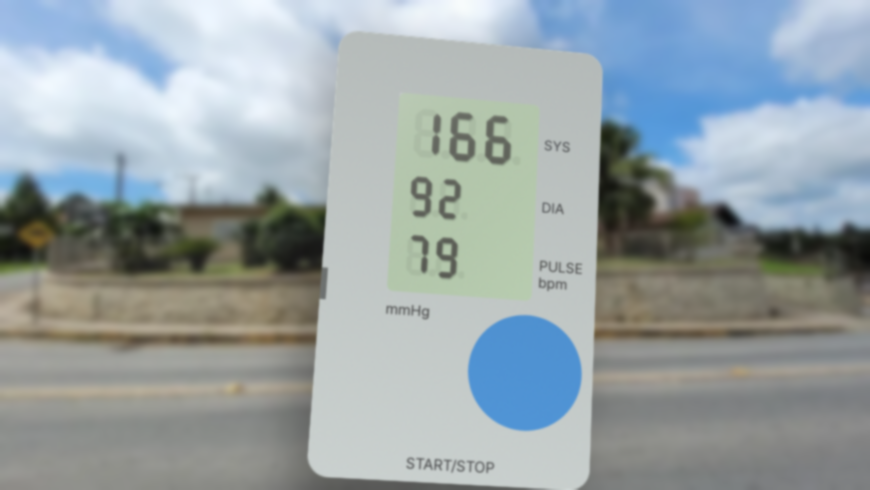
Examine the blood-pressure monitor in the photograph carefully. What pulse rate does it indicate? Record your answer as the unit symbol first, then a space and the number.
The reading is bpm 79
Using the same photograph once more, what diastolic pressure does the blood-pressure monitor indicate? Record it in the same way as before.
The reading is mmHg 92
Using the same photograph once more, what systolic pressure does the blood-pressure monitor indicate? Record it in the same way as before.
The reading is mmHg 166
